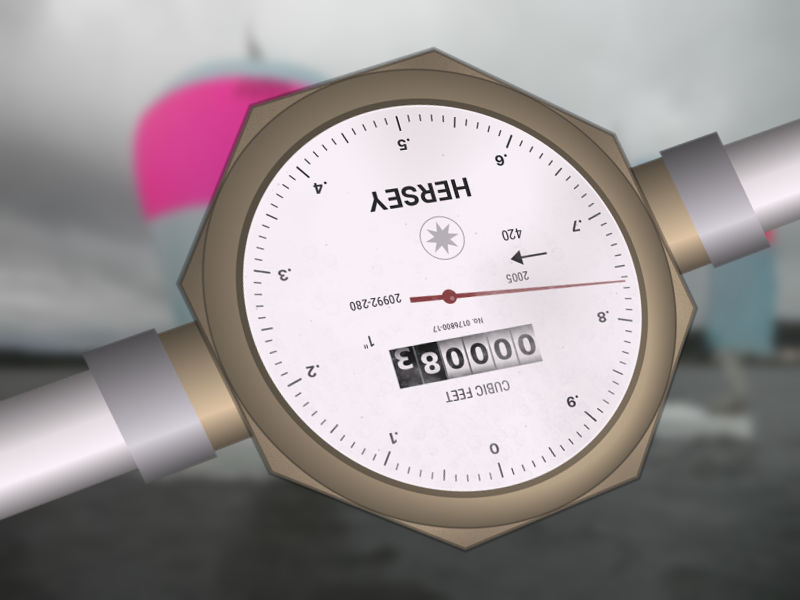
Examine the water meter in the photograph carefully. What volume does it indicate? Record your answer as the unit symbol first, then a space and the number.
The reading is ft³ 82.76
